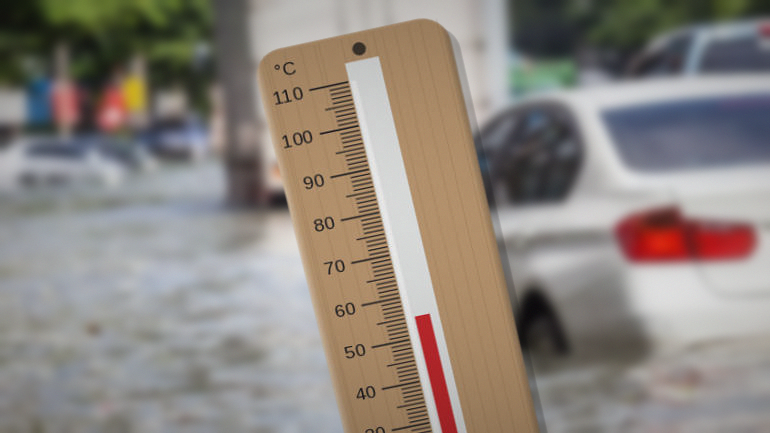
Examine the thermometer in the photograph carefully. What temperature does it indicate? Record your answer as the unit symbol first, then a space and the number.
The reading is °C 55
